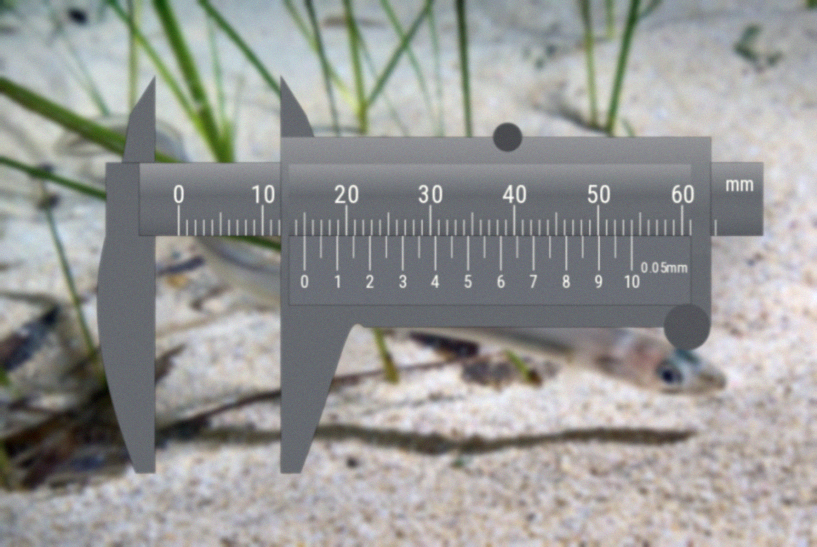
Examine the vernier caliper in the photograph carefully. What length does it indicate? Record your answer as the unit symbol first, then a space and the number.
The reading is mm 15.0
